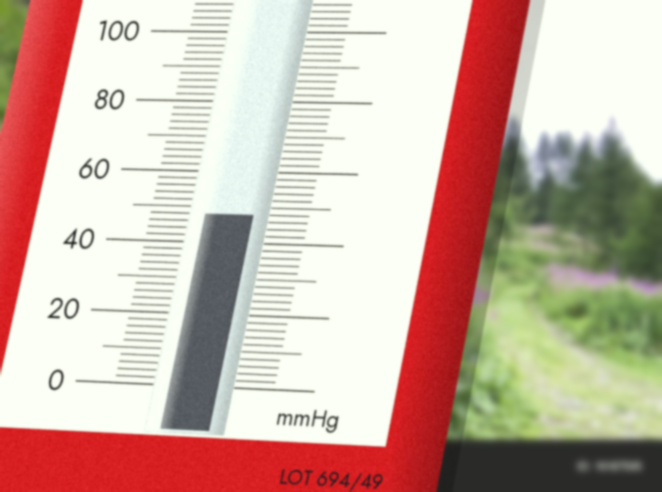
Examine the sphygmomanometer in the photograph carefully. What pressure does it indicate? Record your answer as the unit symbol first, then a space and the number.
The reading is mmHg 48
